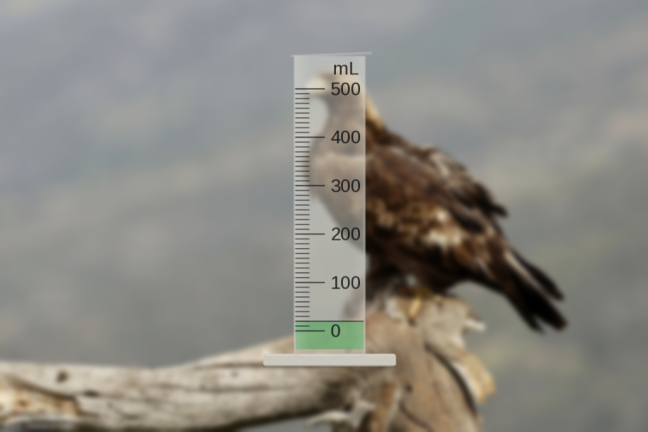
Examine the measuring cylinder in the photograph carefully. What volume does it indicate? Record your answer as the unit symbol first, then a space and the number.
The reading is mL 20
